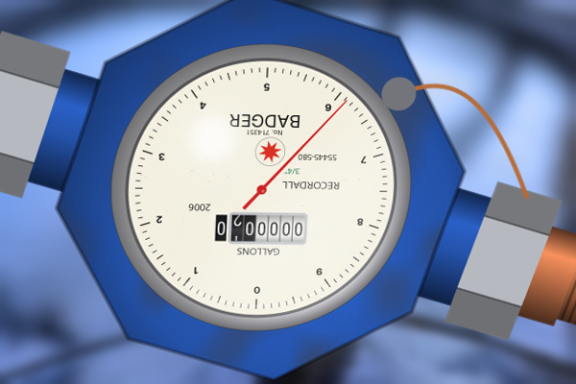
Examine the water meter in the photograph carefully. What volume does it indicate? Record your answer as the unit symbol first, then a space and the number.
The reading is gal 16.1
